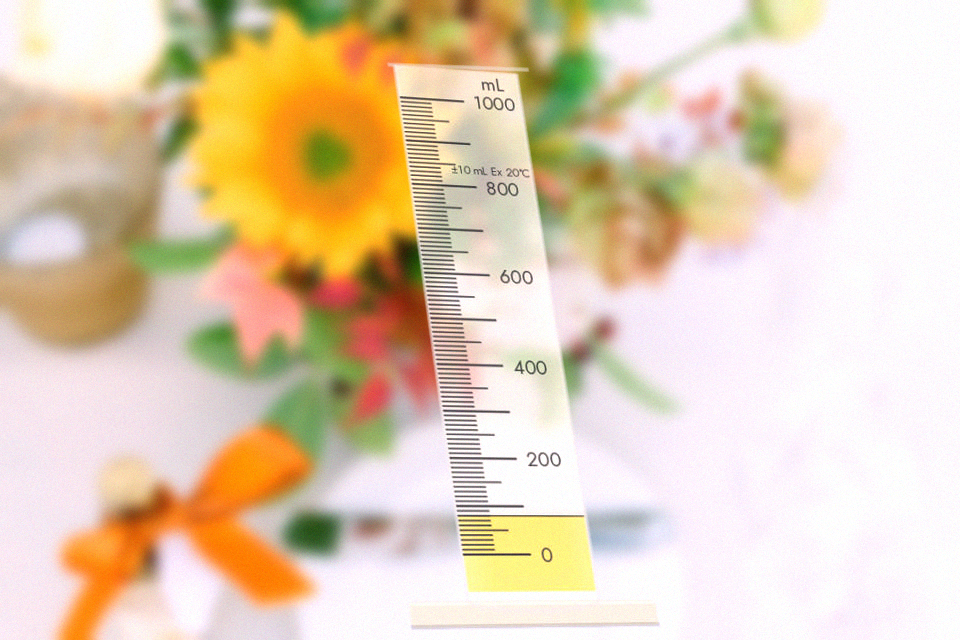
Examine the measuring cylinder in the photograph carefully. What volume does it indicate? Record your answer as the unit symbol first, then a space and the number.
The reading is mL 80
